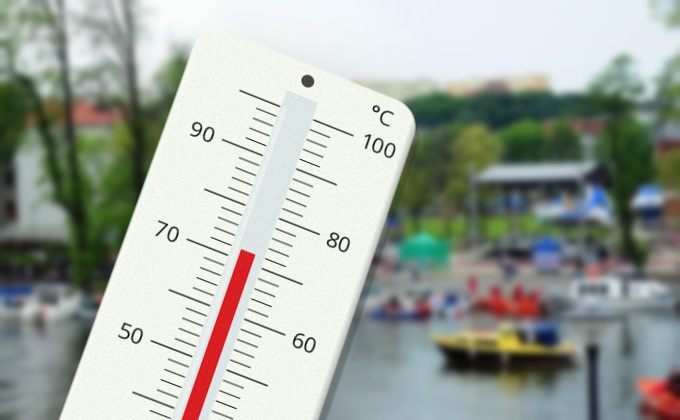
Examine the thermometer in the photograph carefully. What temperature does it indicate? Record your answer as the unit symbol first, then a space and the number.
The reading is °C 72
